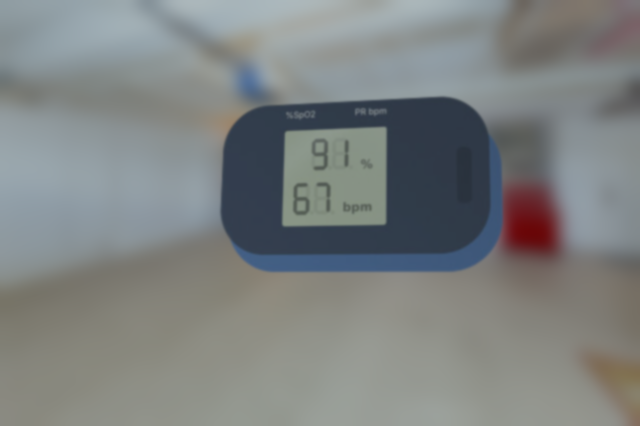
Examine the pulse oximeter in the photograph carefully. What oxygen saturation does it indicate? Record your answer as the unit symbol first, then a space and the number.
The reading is % 91
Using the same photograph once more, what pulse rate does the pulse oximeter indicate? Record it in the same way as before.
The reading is bpm 67
